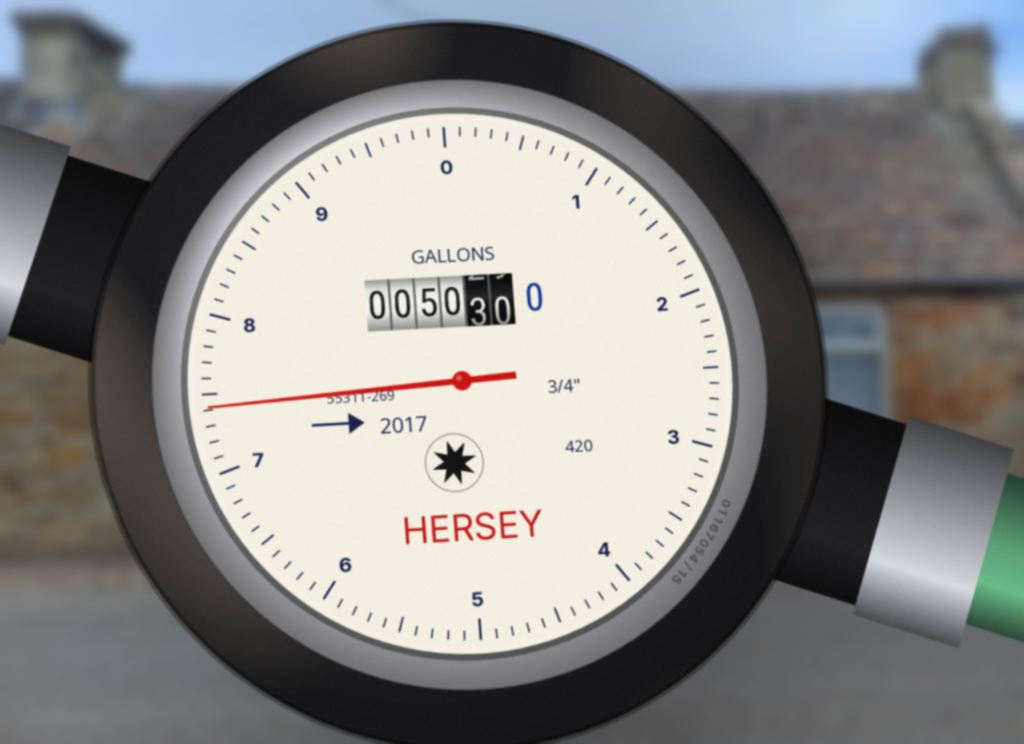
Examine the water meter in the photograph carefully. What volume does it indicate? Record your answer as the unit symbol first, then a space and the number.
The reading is gal 50297.4
